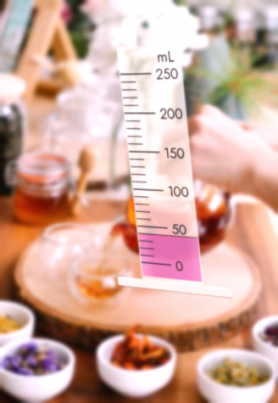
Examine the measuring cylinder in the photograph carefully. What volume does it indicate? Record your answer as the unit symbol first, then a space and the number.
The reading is mL 40
